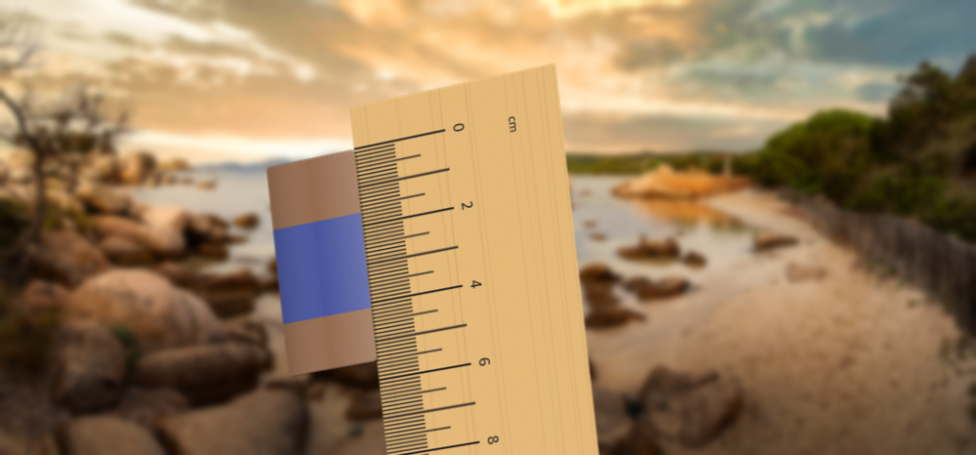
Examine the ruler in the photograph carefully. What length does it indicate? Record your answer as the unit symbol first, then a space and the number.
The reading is cm 5.5
